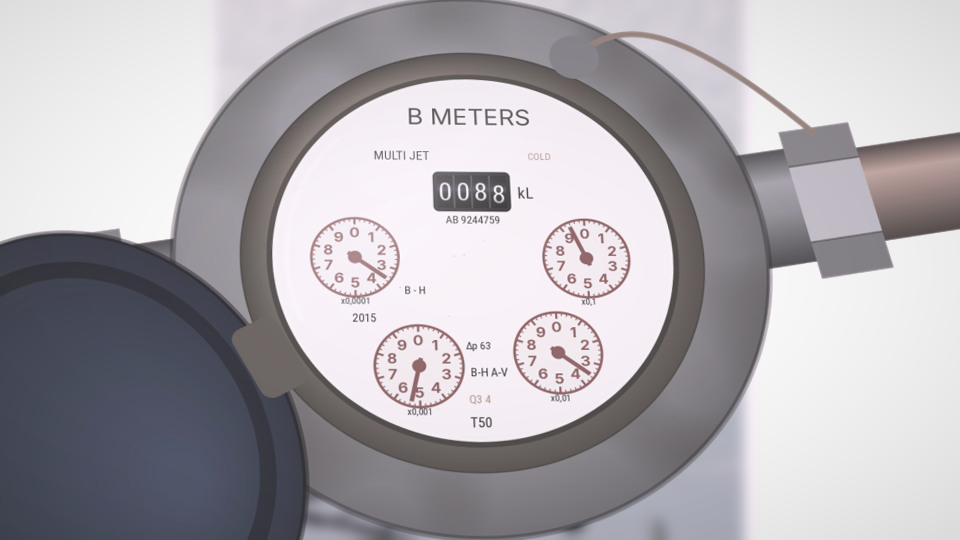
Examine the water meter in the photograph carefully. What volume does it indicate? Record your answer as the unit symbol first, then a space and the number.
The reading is kL 87.9353
